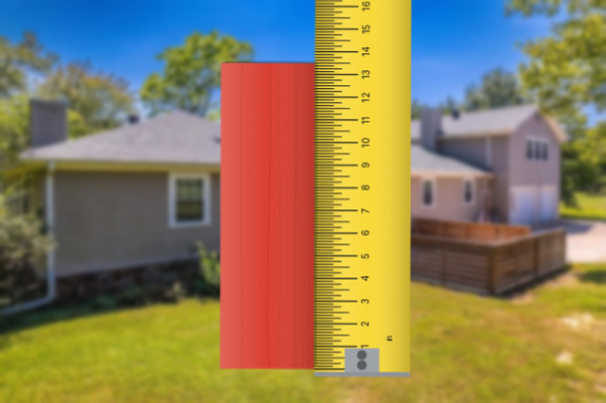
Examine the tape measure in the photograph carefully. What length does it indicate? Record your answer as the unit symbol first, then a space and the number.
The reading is in 13.5
